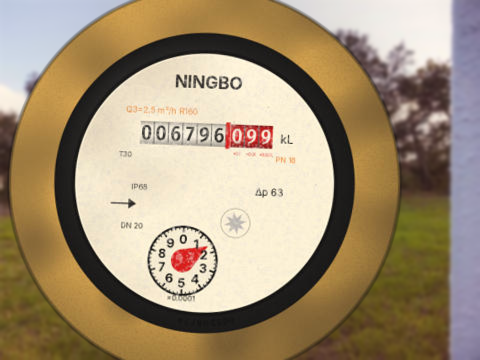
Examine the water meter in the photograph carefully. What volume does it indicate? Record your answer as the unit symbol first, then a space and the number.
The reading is kL 6796.0991
